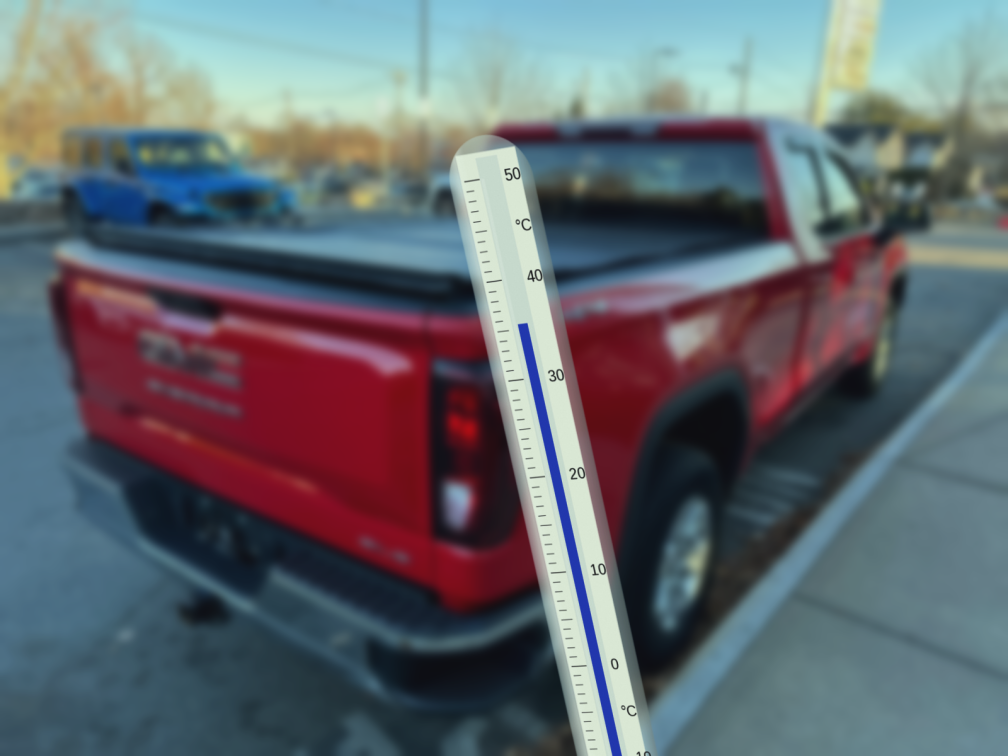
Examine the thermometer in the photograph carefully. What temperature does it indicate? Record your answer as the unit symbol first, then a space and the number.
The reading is °C 35.5
